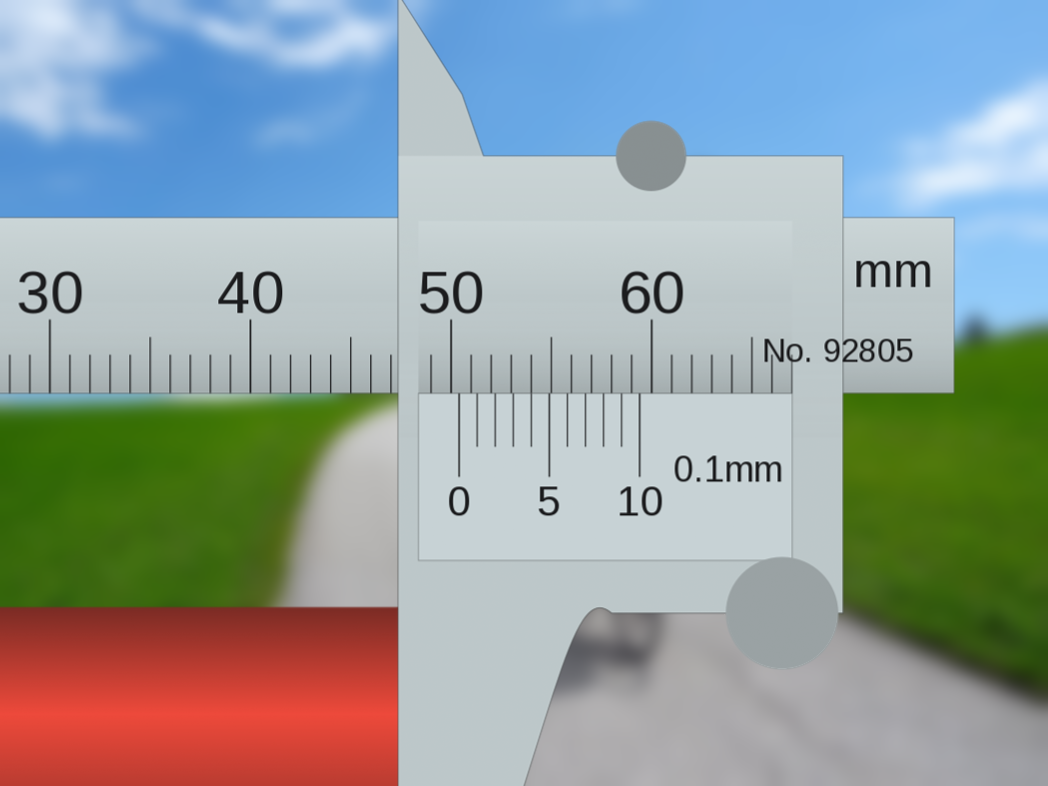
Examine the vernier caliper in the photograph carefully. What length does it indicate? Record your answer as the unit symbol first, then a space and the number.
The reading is mm 50.4
